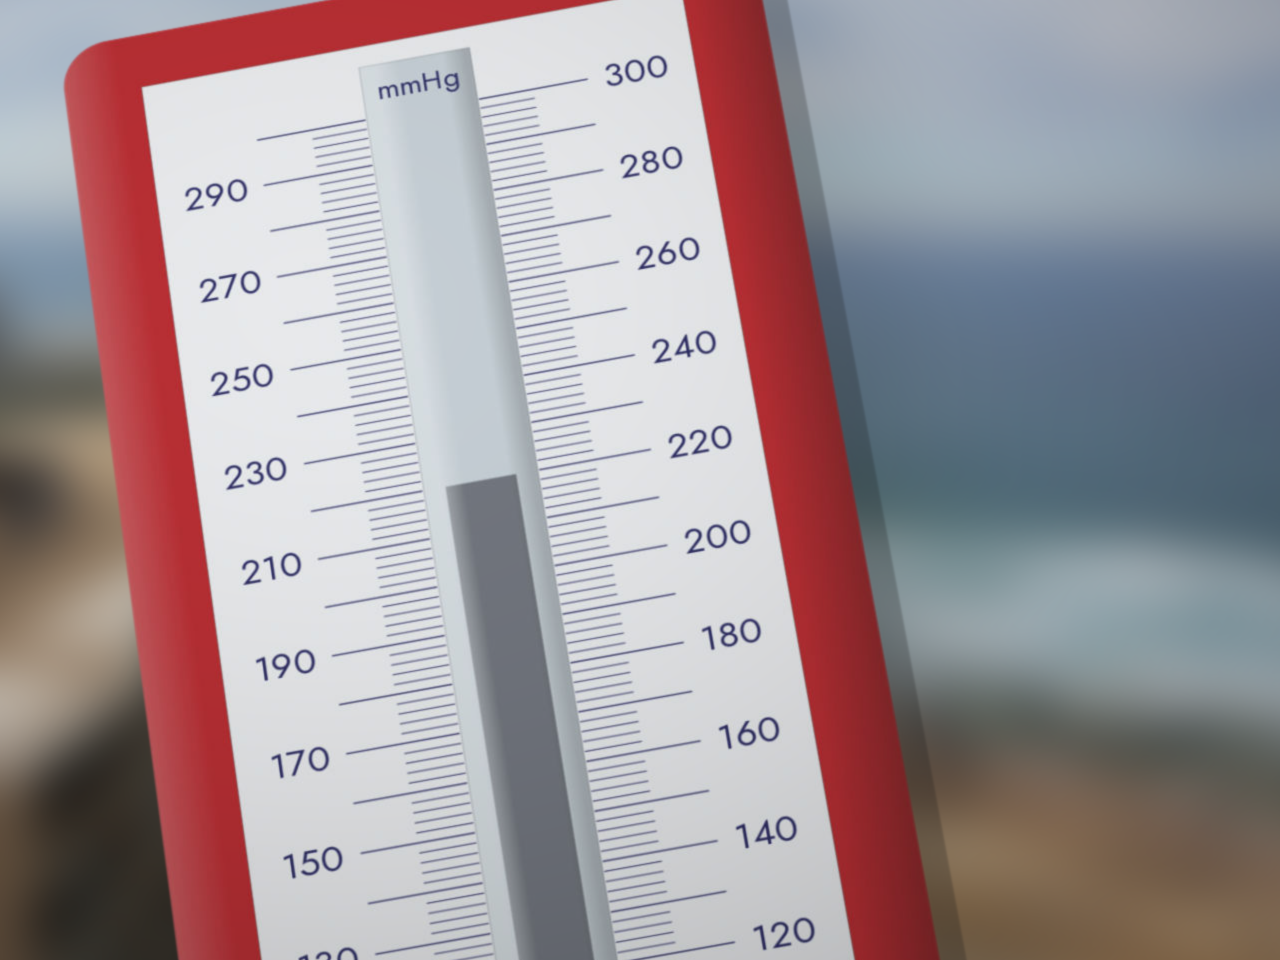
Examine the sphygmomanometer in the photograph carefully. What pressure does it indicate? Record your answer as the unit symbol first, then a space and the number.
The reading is mmHg 220
